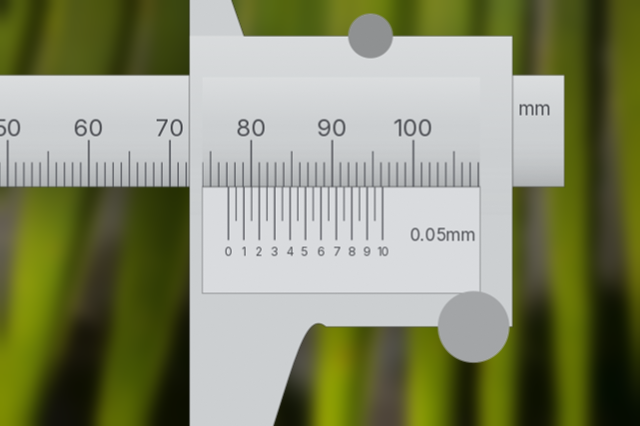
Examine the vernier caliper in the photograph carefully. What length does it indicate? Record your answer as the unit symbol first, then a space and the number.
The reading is mm 77.2
